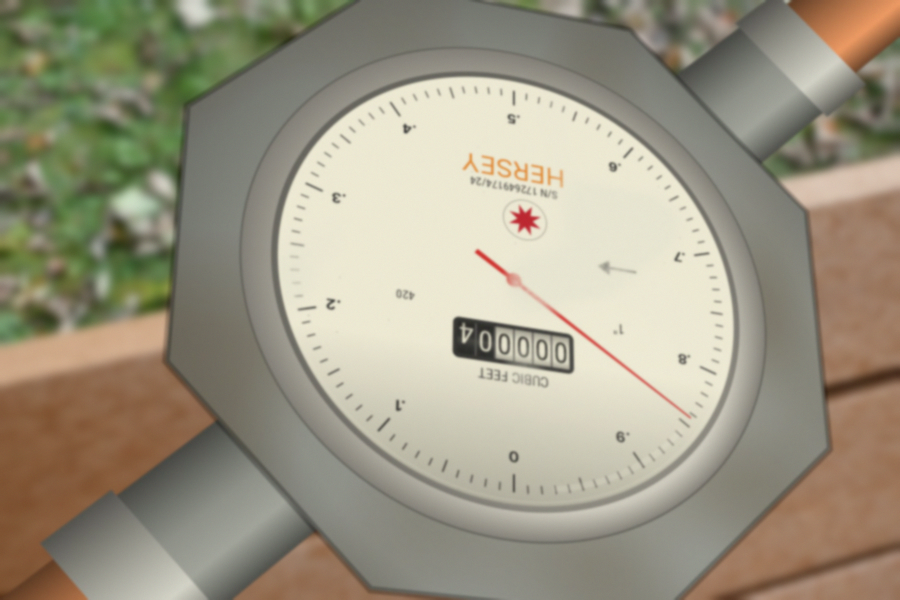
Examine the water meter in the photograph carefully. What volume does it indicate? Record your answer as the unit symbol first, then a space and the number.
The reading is ft³ 3.84
